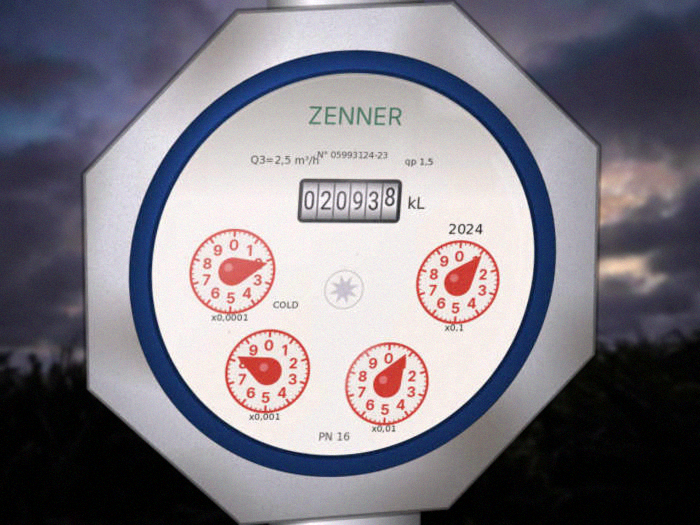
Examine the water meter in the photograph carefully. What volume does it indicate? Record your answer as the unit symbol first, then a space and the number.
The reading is kL 20938.1082
